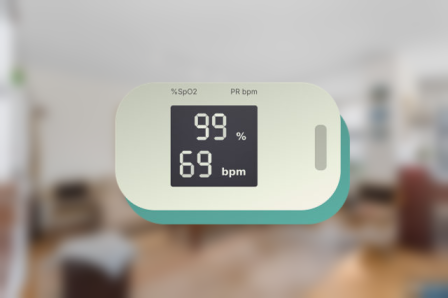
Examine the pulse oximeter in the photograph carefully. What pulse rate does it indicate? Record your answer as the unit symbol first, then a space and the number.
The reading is bpm 69
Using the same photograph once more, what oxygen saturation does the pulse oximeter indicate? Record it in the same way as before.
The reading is % 99
